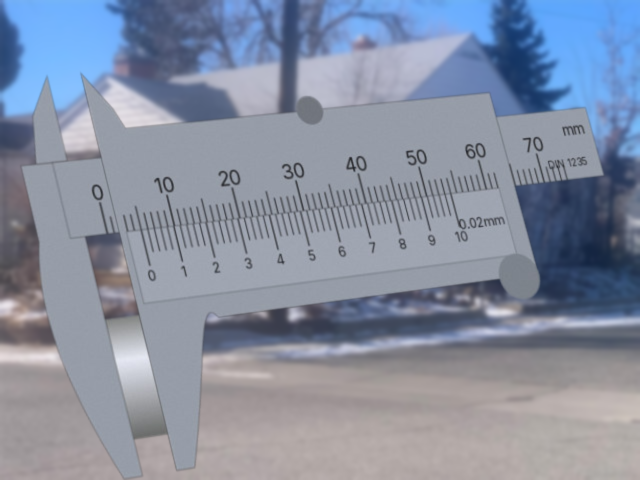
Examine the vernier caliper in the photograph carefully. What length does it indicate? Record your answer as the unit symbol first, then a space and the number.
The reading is mm 5.0
